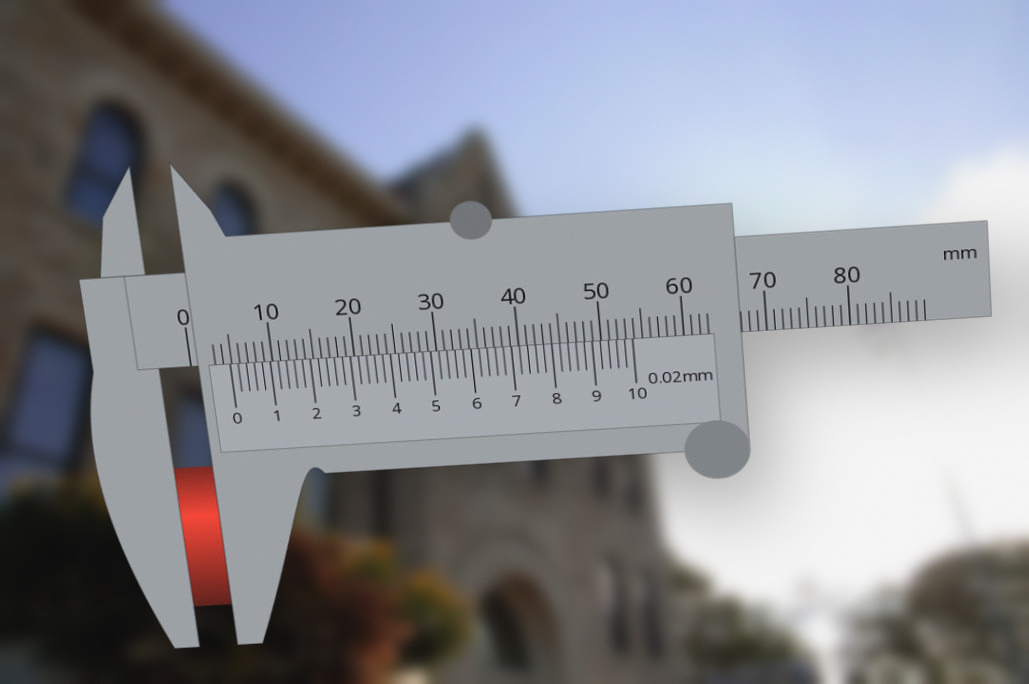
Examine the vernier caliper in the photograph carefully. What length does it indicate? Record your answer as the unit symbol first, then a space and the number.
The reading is mm 4.8
